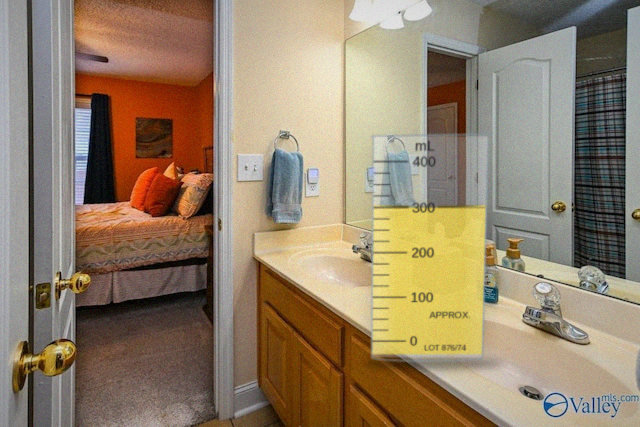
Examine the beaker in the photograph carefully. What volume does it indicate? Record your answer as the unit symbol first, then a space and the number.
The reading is mL 300
